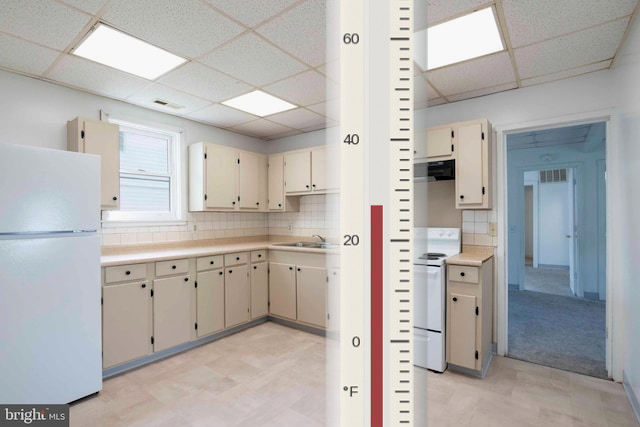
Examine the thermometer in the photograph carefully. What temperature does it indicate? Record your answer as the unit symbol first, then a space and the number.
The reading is °F 27
